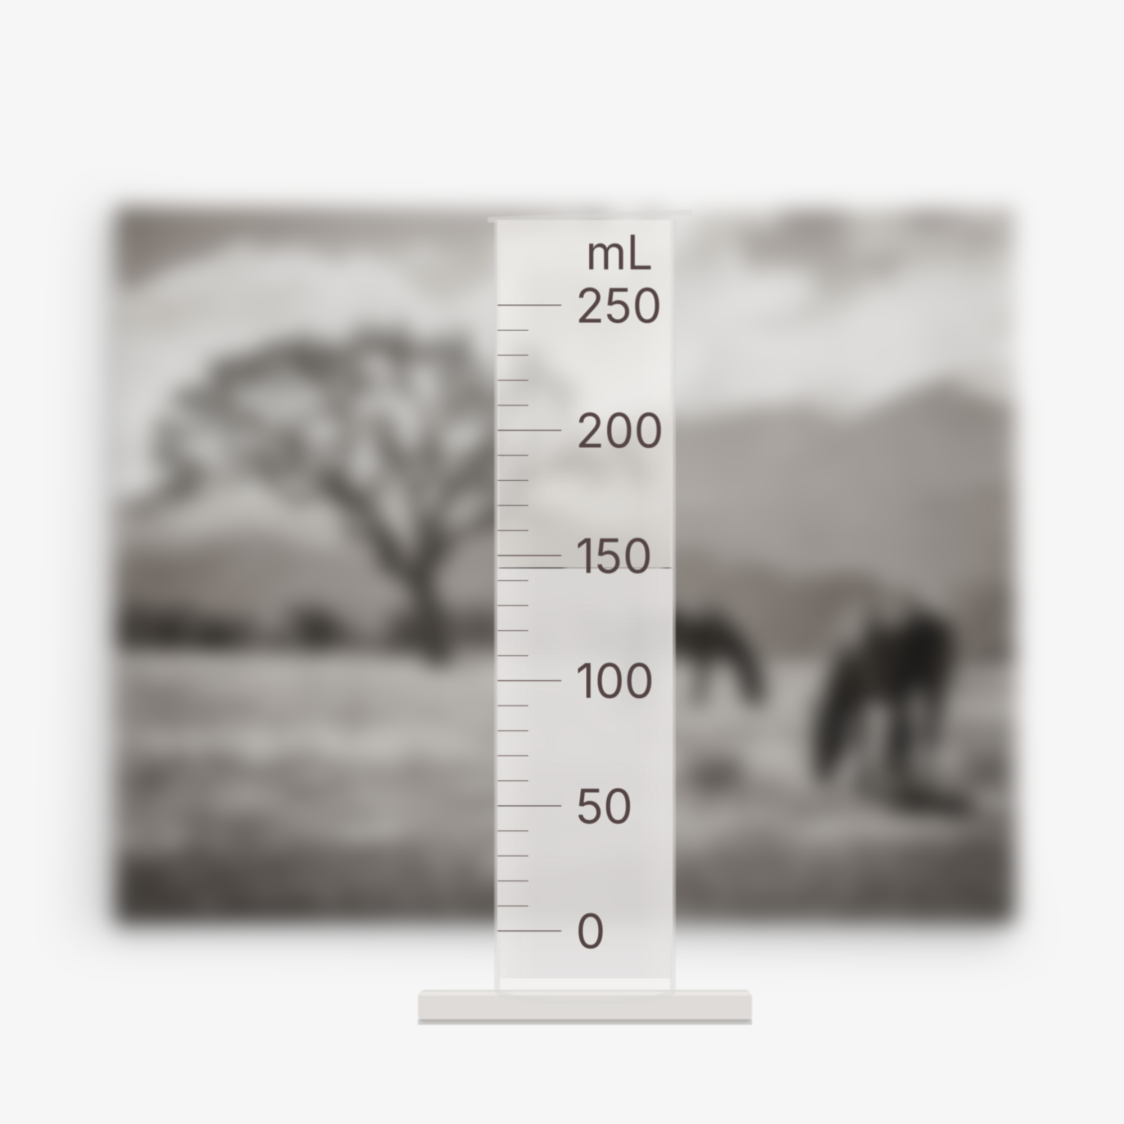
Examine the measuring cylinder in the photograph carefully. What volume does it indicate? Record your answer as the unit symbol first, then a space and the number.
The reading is mL 145
